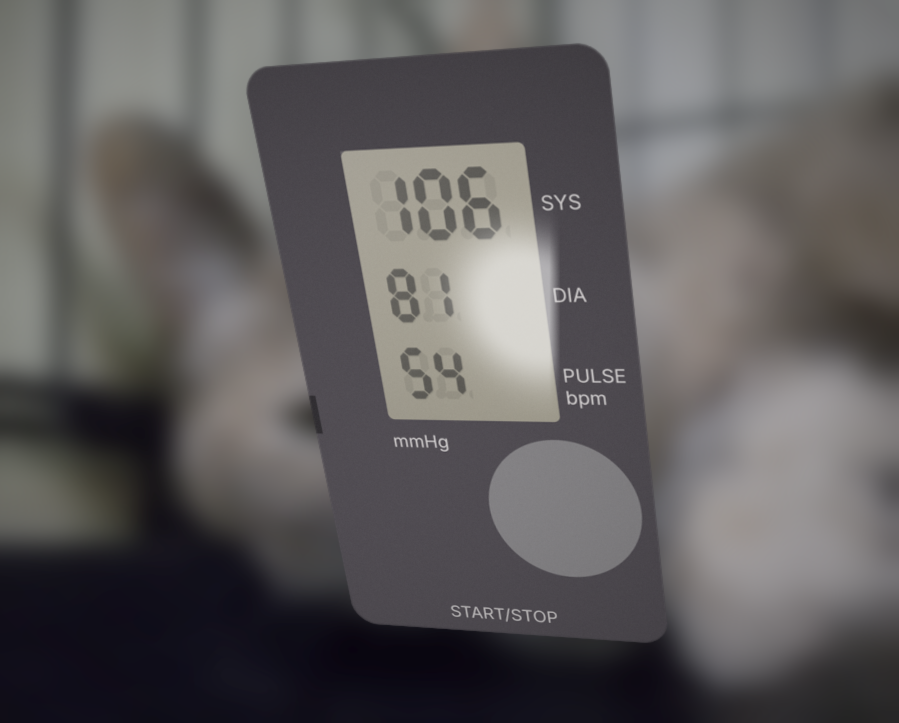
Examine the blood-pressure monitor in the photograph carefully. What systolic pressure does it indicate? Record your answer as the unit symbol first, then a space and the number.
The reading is mmHg 106
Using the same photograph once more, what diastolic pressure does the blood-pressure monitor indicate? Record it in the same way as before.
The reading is mmHg 81
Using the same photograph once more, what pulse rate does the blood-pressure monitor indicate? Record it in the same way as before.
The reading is bpm 54
